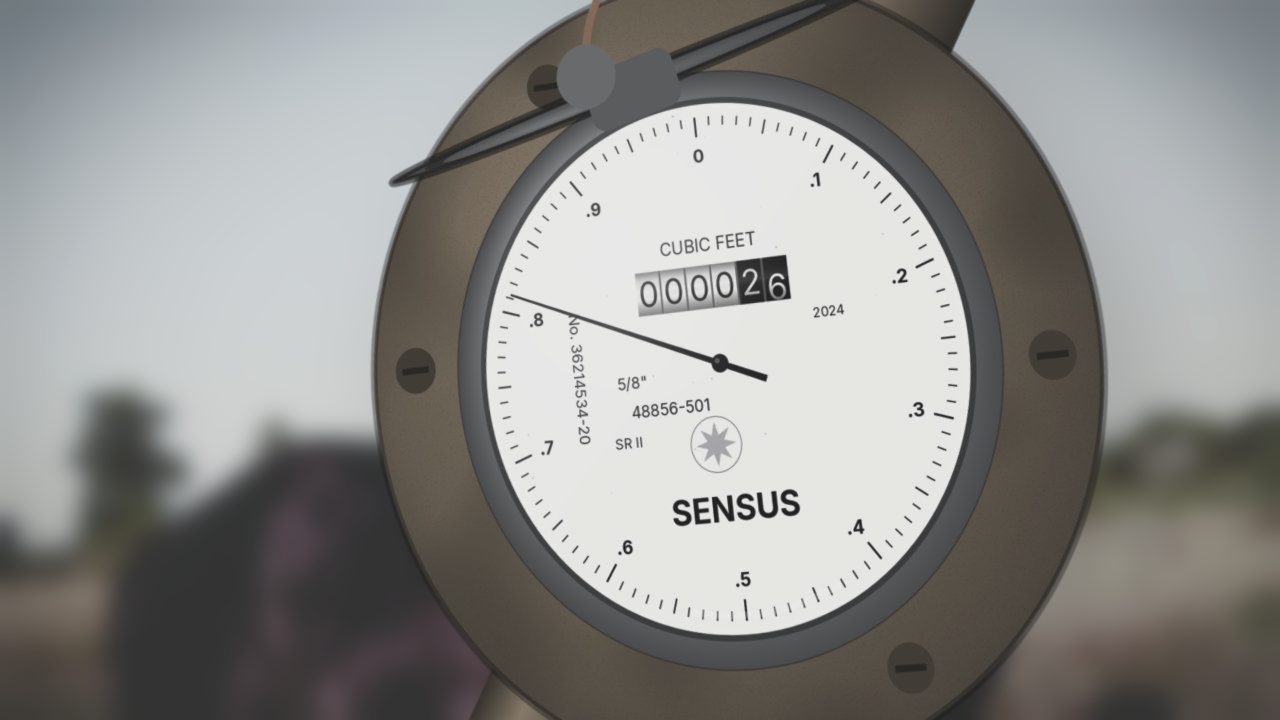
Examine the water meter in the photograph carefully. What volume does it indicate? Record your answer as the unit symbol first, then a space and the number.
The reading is ft³ 25.81
